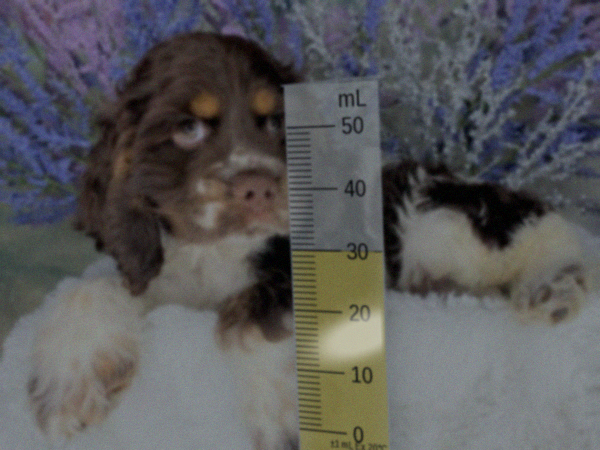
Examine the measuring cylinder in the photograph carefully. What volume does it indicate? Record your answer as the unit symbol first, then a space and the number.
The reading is mL 30
